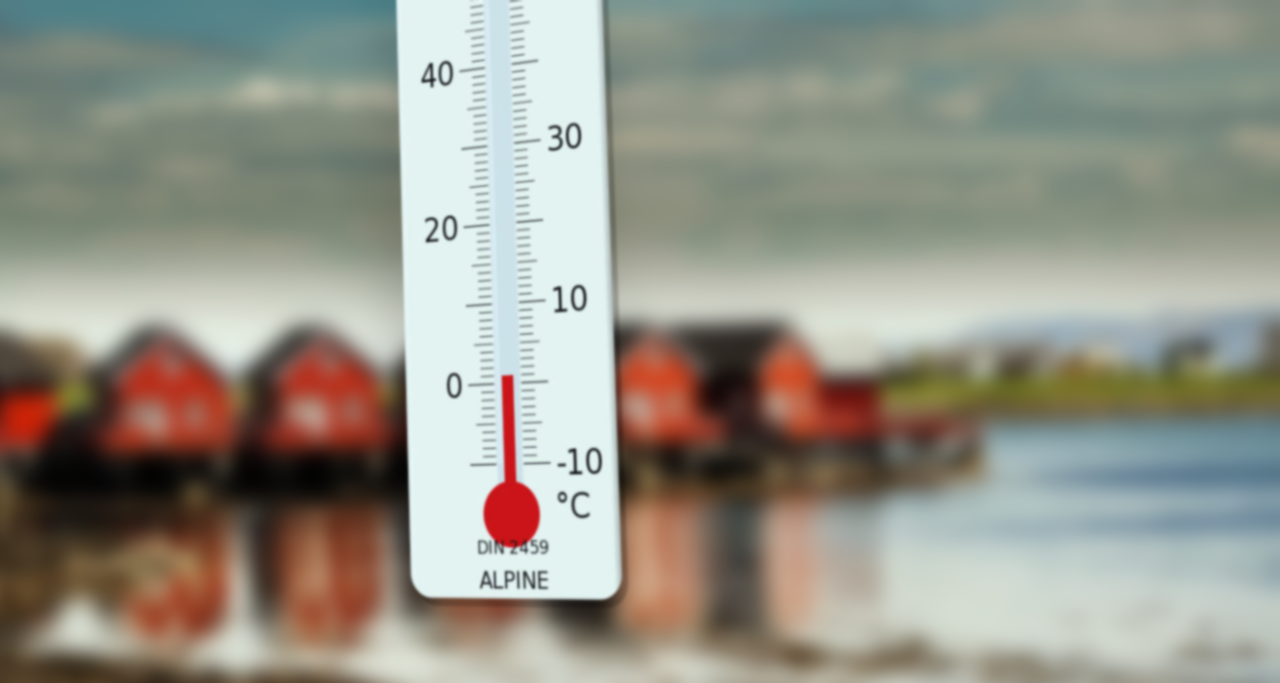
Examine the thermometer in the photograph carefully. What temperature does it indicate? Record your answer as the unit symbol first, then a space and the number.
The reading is °C 1
